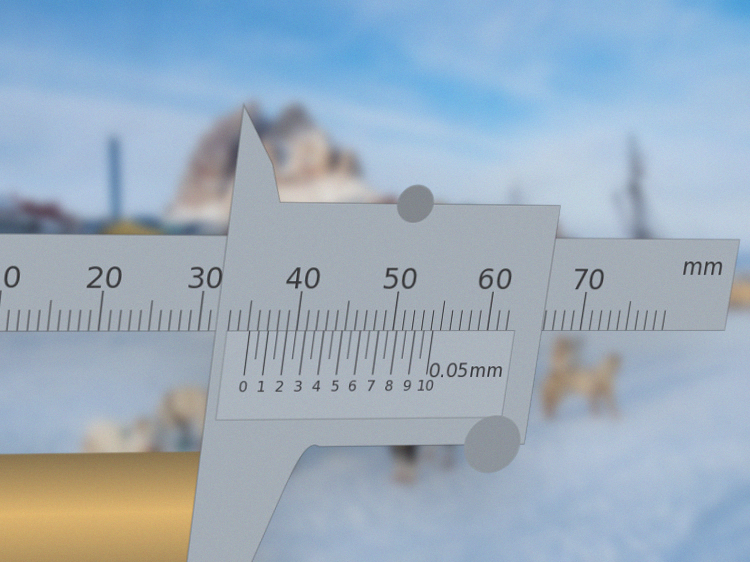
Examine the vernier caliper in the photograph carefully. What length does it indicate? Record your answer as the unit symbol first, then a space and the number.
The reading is mm 35.2
